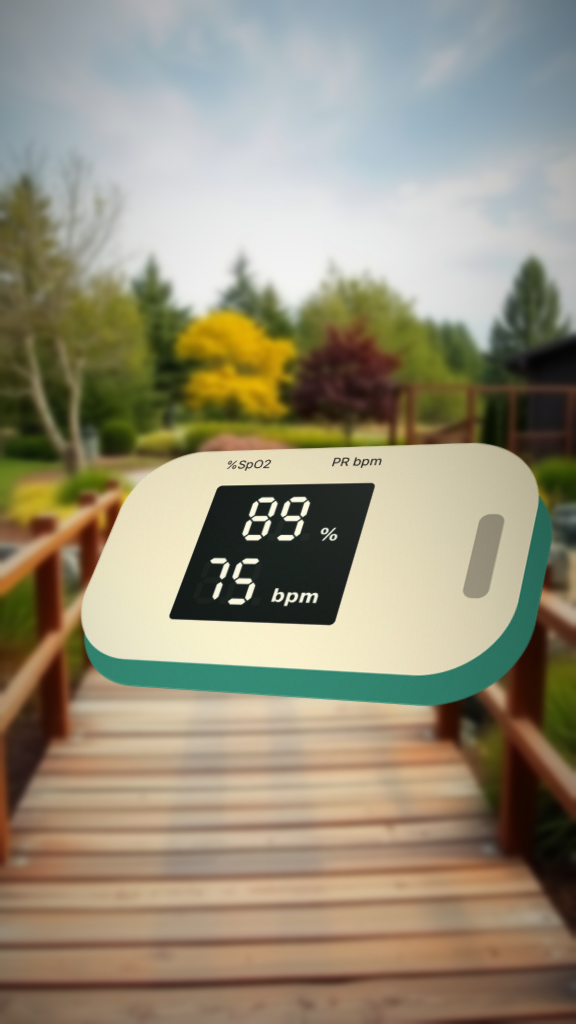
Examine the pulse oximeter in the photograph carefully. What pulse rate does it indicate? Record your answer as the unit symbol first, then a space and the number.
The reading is bpm 75
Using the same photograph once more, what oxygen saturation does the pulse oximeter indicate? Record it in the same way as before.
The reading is % 89
